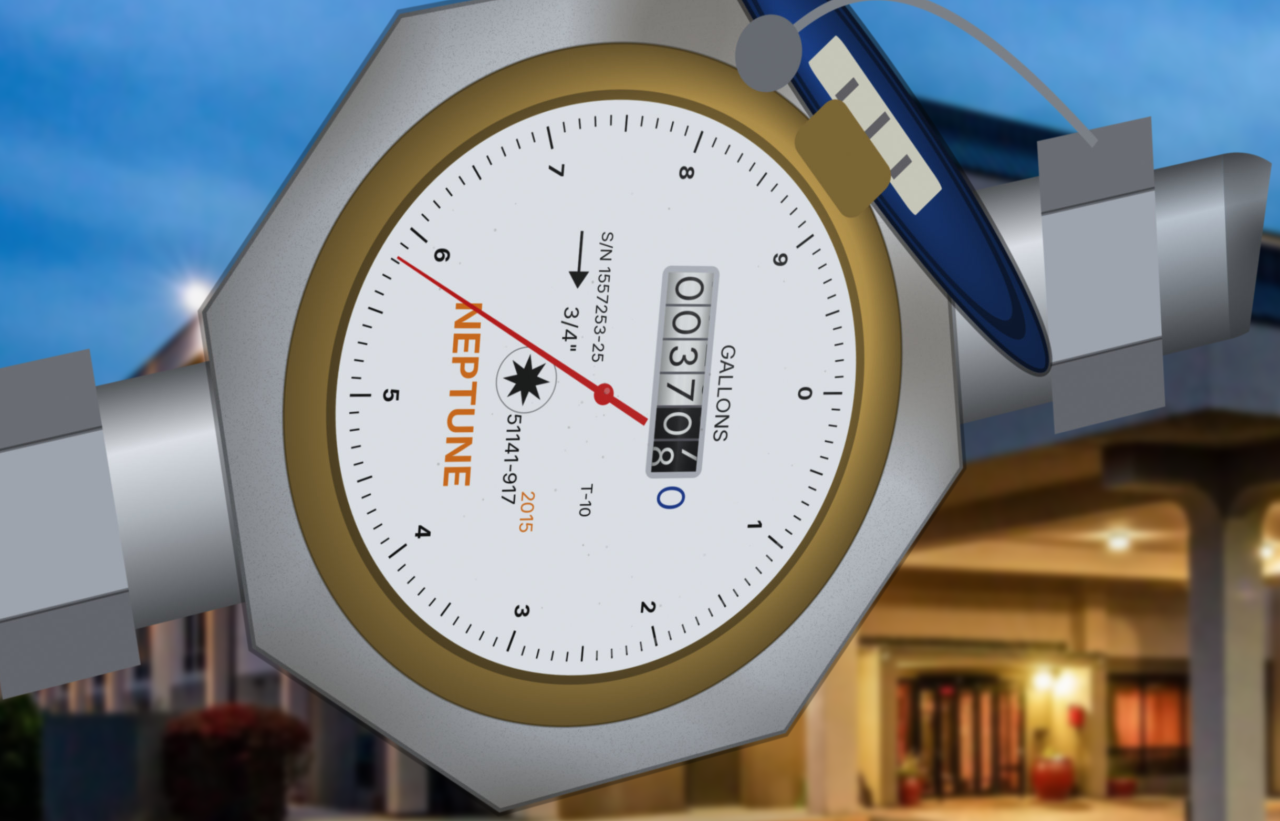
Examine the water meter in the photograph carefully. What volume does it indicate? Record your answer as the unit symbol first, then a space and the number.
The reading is gal 37075.8
